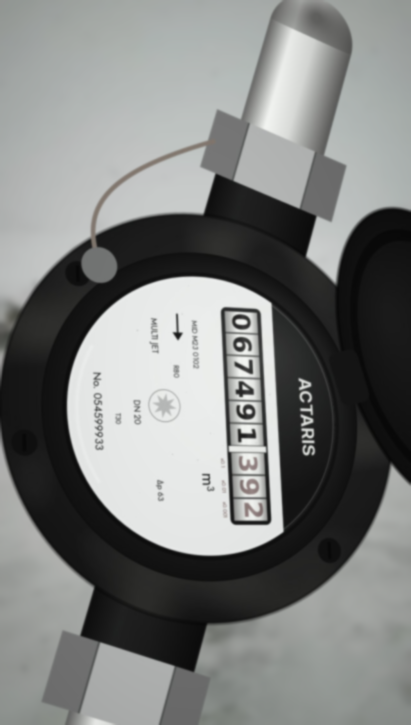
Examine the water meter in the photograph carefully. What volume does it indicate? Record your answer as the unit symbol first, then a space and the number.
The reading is m³ 67491.392
